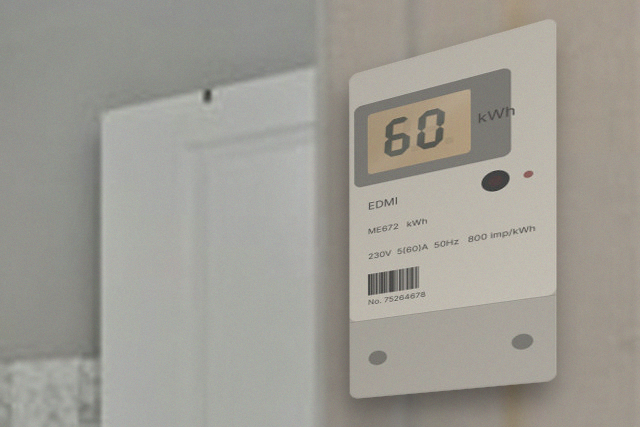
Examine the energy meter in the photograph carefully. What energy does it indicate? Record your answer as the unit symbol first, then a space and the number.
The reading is kWh 60
